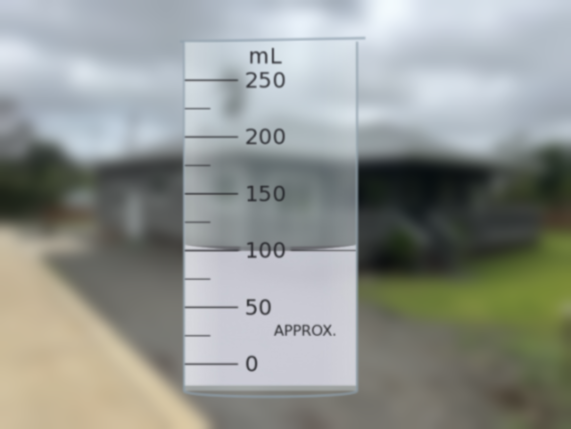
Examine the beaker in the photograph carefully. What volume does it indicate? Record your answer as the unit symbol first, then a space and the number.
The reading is mL 100
